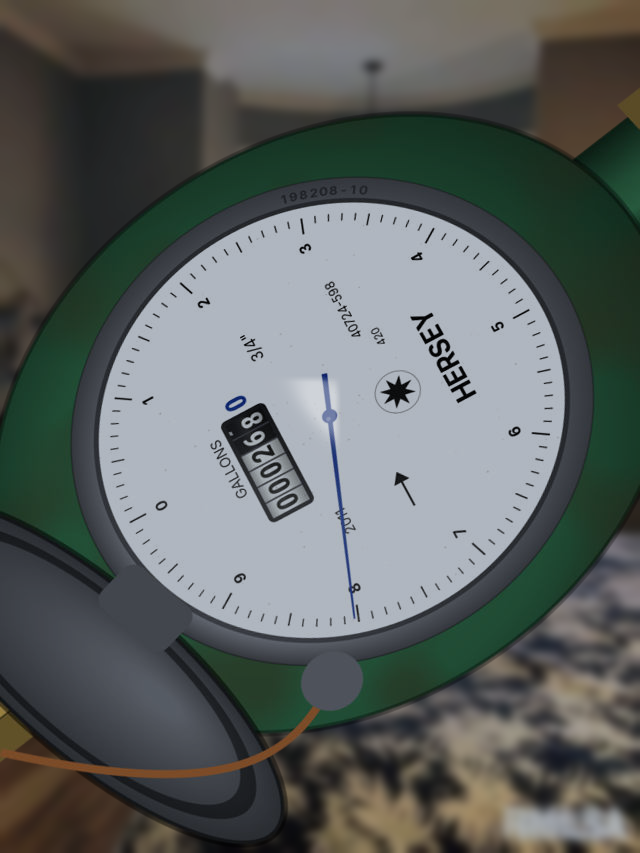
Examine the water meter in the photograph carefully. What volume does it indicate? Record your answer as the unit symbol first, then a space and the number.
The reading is gal 2678.0
